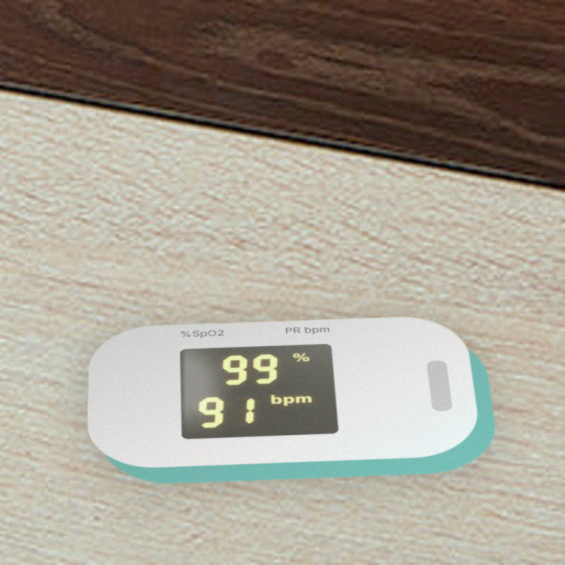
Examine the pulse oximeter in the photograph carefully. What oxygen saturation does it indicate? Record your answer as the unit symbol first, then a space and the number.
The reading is % 99
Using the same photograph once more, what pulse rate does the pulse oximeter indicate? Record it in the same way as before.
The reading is bpm 91
